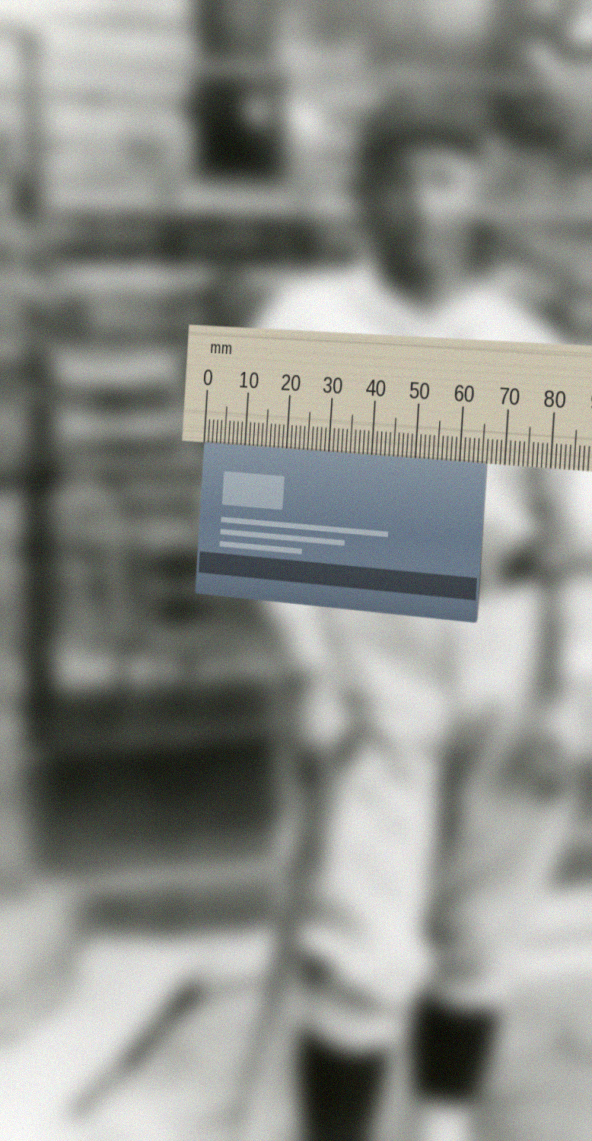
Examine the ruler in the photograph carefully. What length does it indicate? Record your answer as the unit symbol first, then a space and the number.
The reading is mm 66
